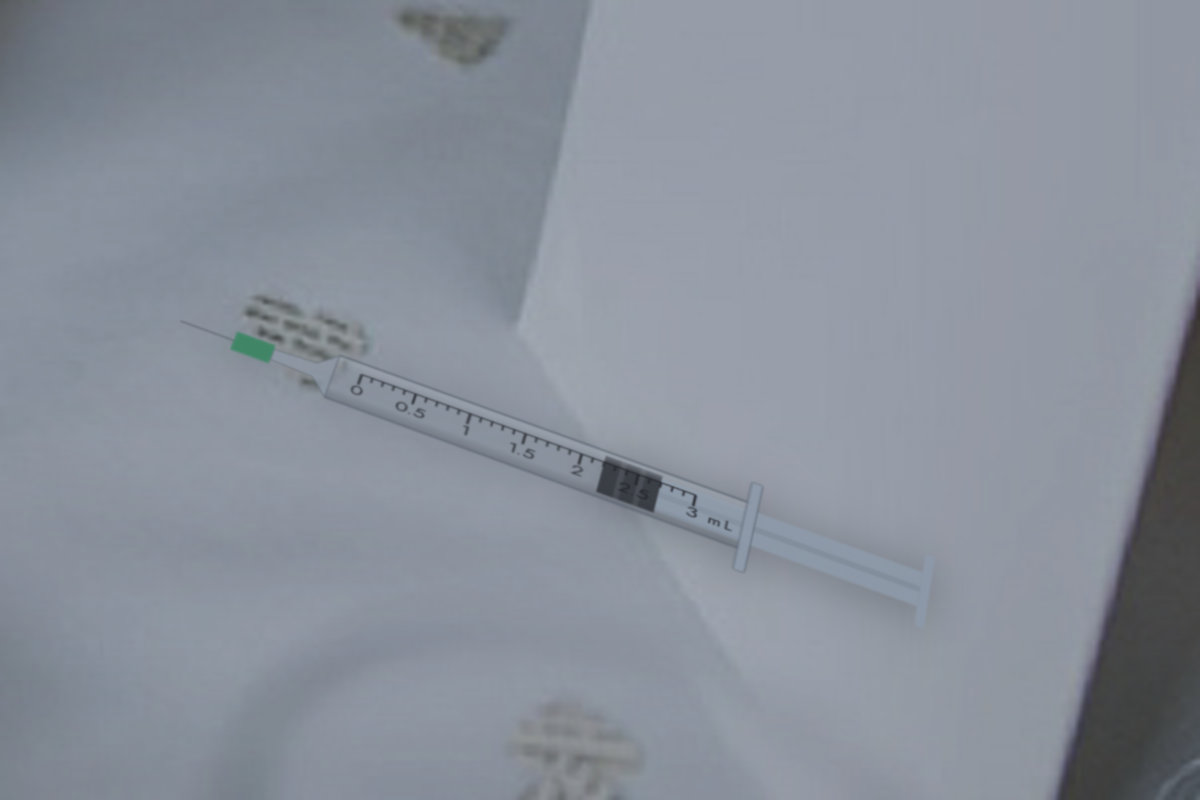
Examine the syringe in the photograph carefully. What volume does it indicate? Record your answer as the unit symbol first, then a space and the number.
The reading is mL 2.2
